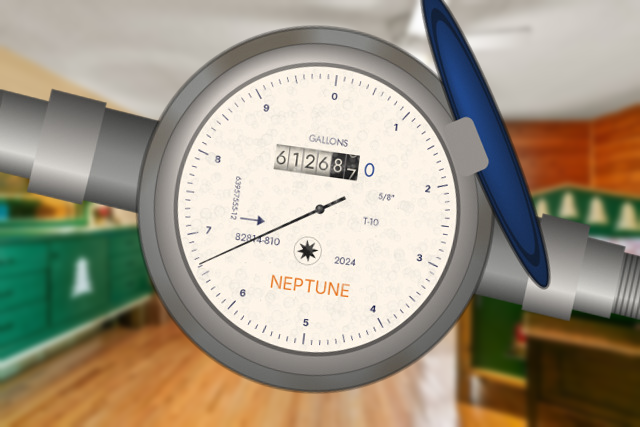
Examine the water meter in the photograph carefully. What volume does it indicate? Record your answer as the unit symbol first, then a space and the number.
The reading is gal 6126866.6
